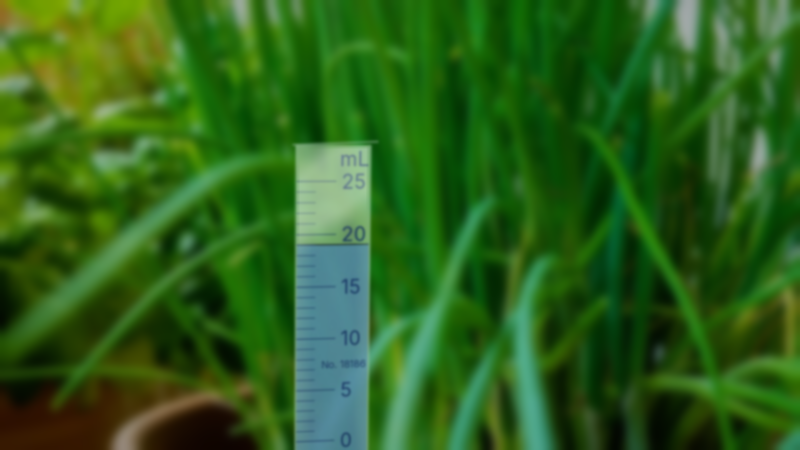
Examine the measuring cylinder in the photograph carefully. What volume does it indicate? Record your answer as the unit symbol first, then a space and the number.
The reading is mL 19
